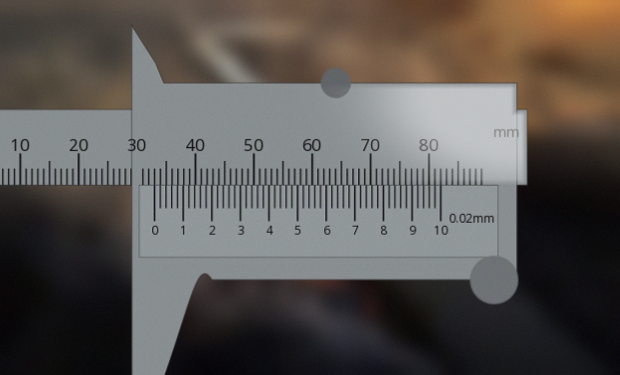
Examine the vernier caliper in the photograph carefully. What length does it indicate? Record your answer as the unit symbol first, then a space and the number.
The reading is mm 33.0
